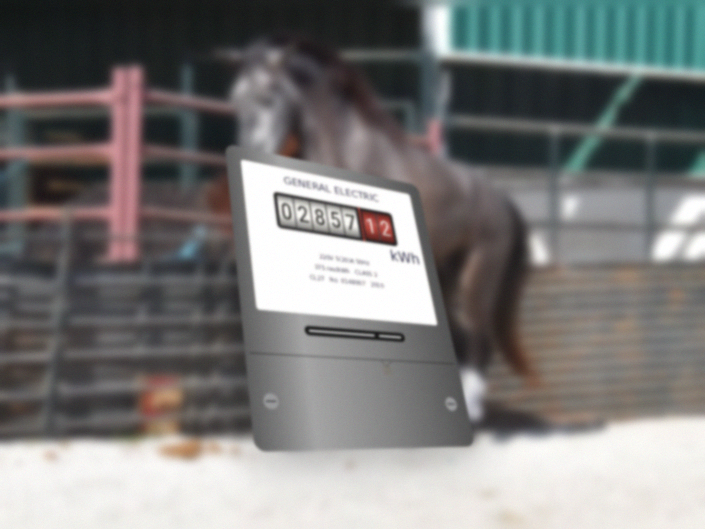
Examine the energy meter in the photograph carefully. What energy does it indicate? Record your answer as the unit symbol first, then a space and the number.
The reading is kWh 2857.12
